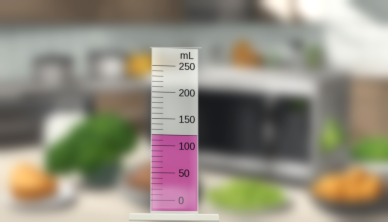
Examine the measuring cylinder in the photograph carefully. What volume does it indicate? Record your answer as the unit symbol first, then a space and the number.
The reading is mL 120
